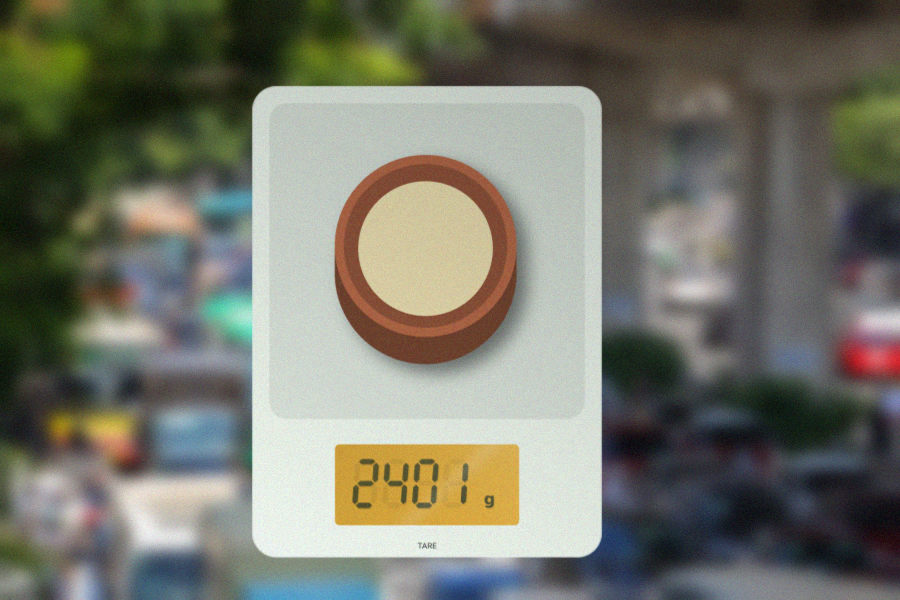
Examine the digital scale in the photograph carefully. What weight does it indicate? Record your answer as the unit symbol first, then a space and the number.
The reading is g 2401
